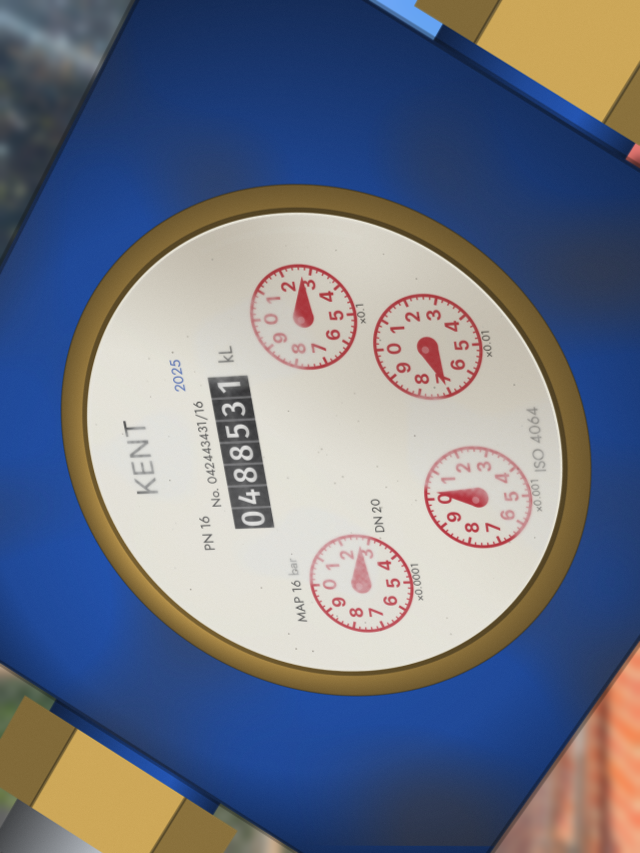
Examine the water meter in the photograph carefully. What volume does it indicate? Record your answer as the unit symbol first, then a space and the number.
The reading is kL 488531.2702
